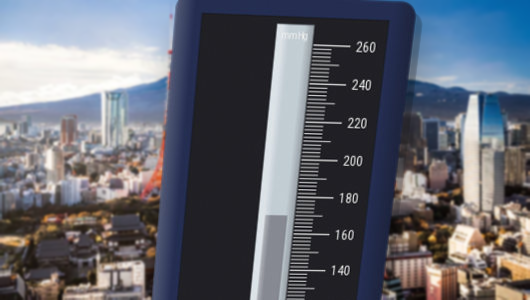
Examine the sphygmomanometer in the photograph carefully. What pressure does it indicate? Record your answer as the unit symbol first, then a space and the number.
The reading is mmHg 170
